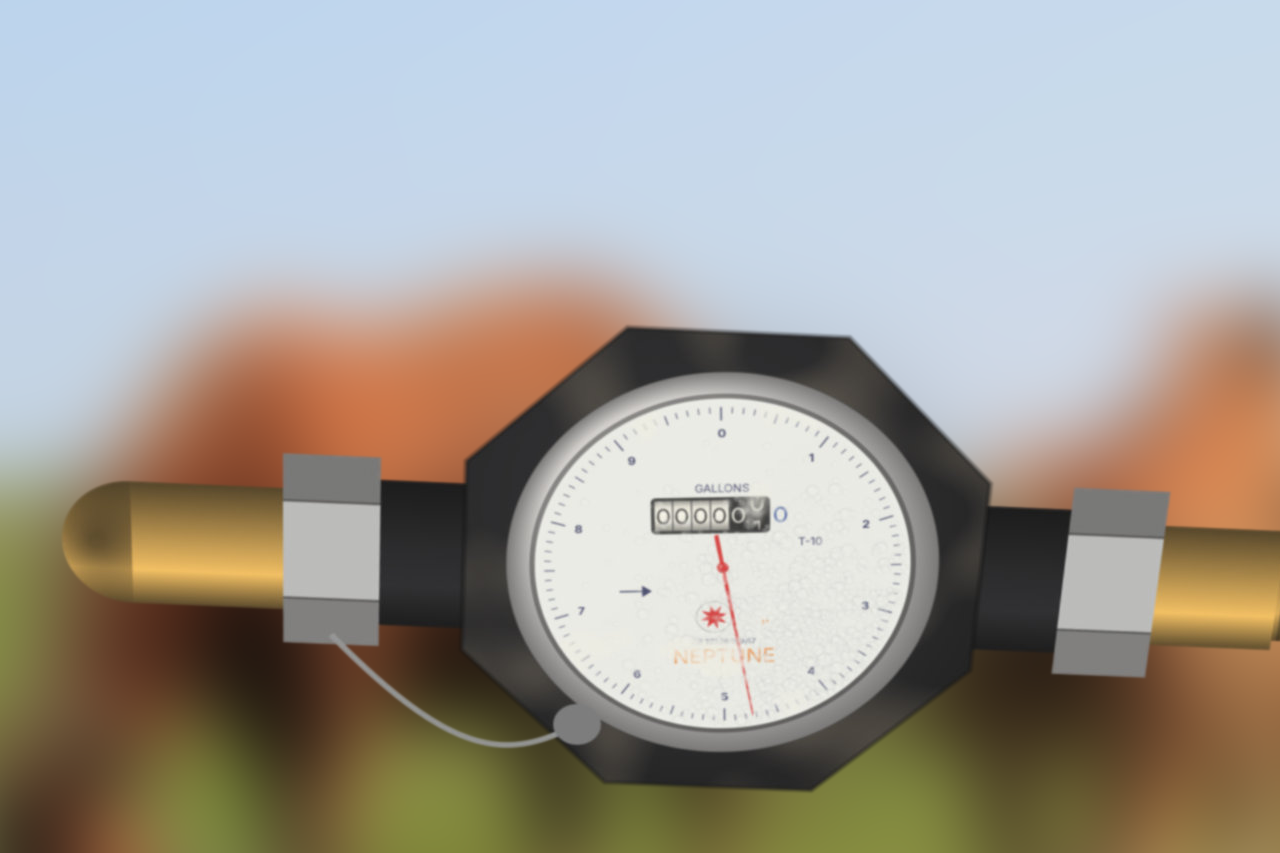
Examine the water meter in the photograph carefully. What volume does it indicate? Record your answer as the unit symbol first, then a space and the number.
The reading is gal 4.7
